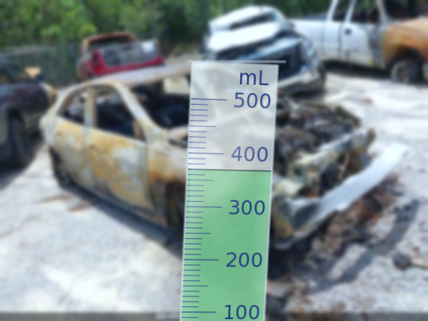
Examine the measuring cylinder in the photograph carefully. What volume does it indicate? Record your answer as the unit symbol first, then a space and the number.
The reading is mL 370
